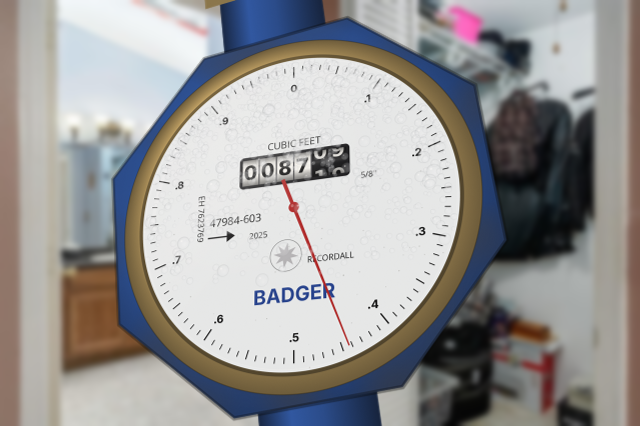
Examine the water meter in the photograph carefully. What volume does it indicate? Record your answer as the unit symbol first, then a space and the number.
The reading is ft³ 8709.44
